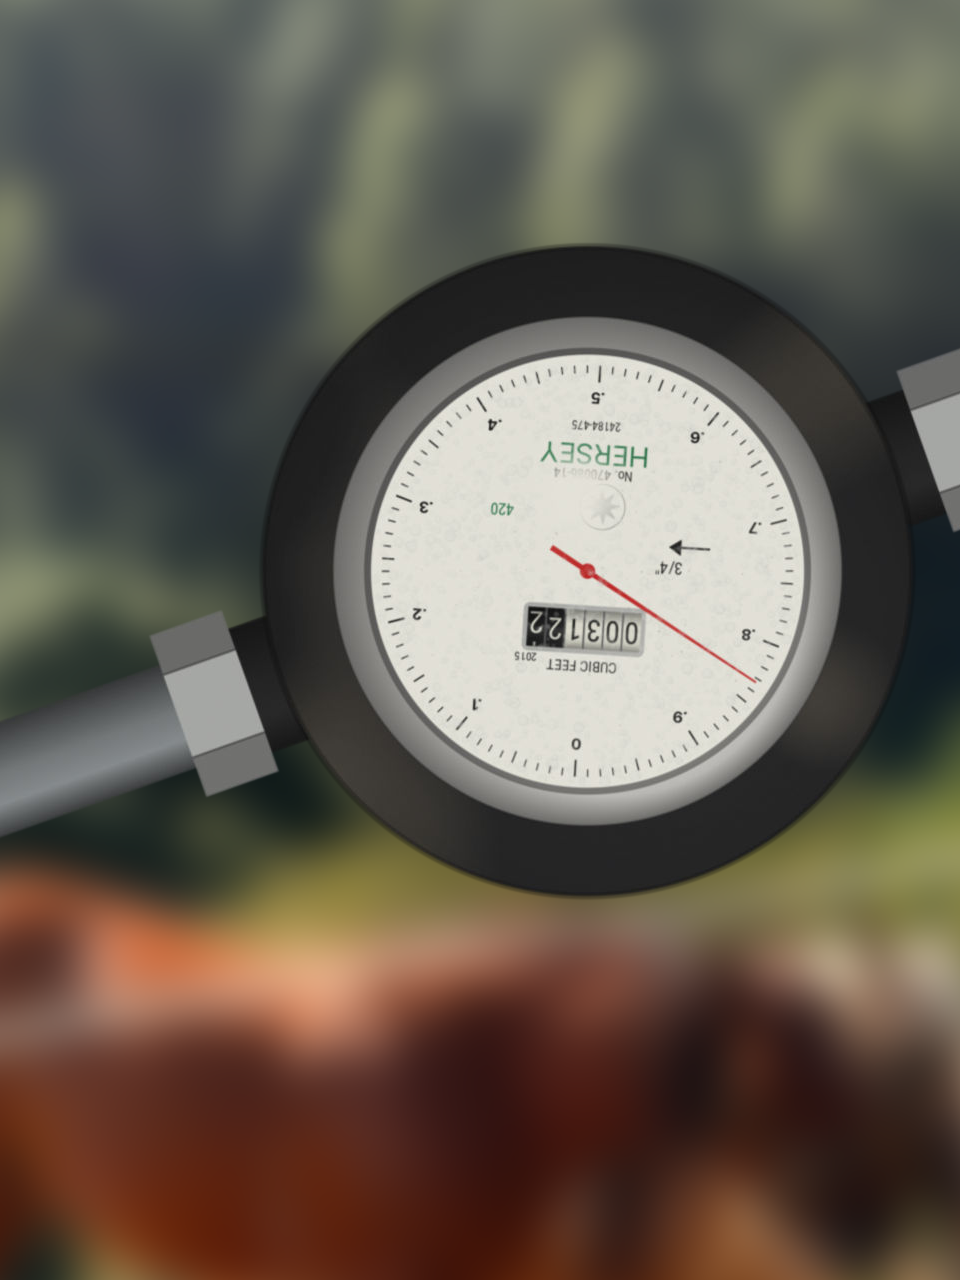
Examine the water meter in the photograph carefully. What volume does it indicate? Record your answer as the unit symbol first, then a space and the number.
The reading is ft³ 3121.83
